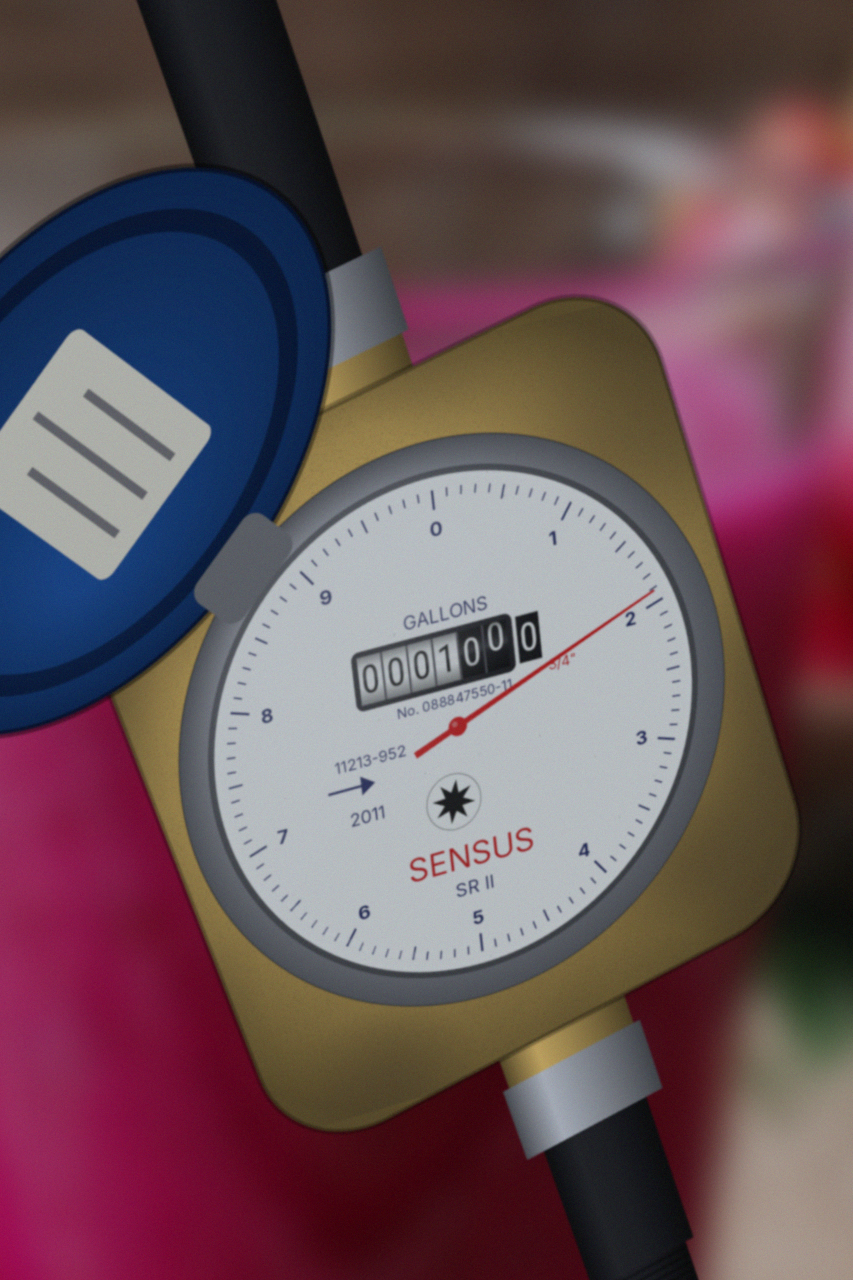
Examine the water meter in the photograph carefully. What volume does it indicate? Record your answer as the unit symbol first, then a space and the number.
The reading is gal 1001.9
